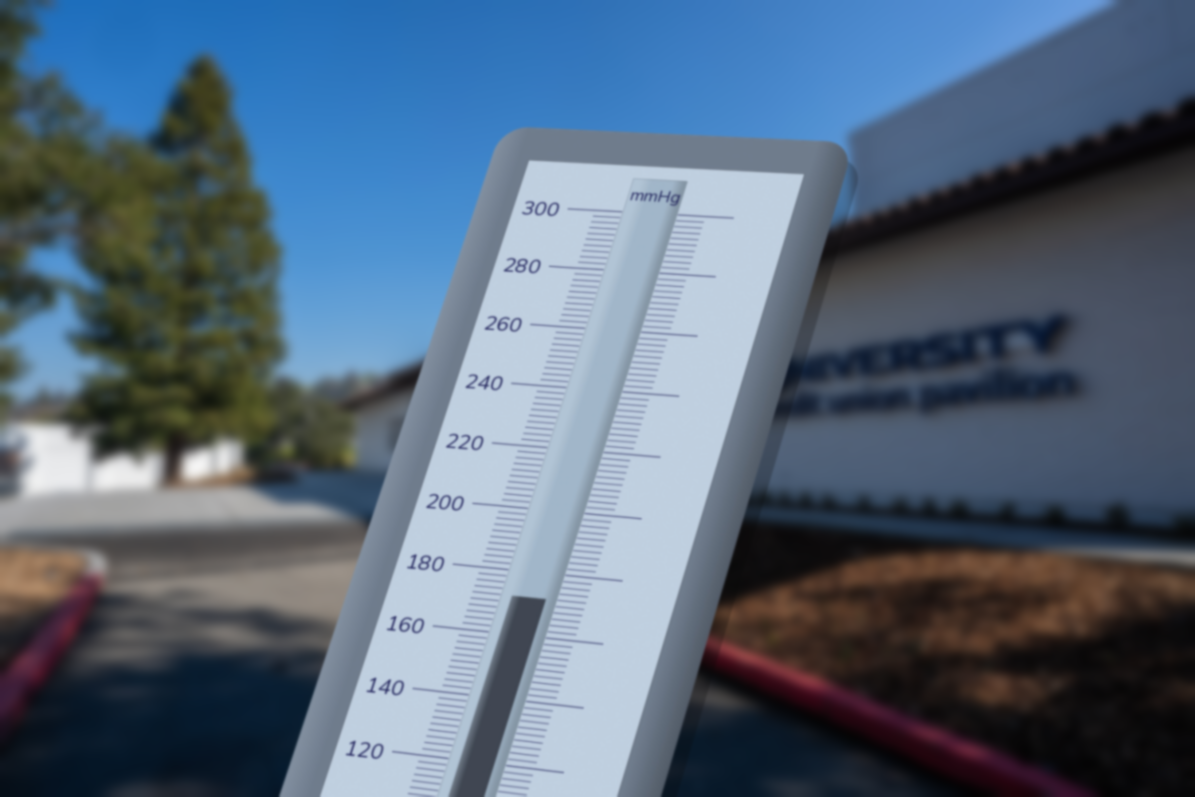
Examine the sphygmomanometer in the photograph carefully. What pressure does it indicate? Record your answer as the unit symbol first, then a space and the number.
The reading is mmHg 172
